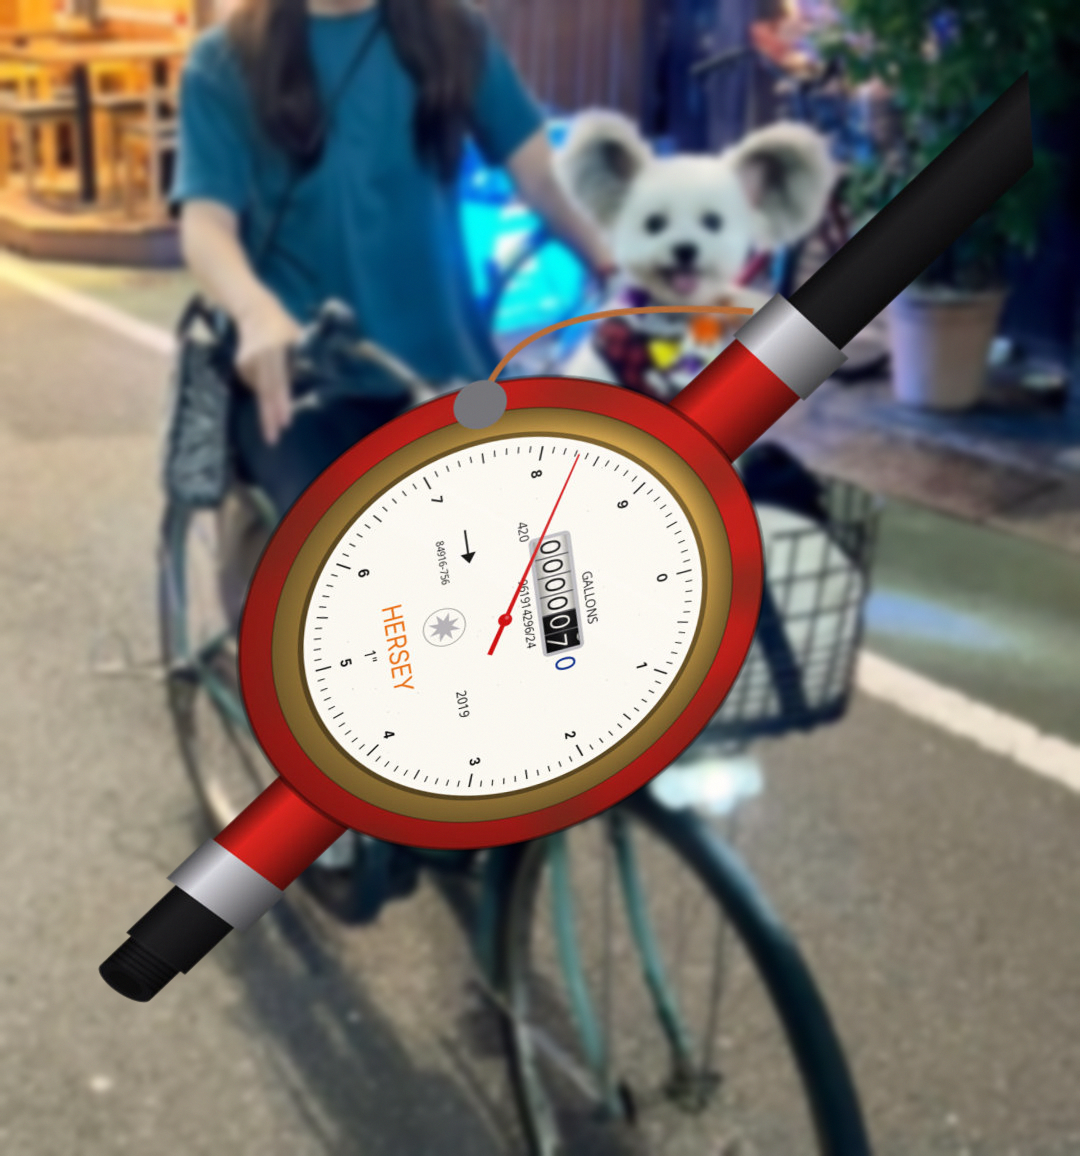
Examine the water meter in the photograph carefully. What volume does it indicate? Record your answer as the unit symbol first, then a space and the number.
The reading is gal 68.3
